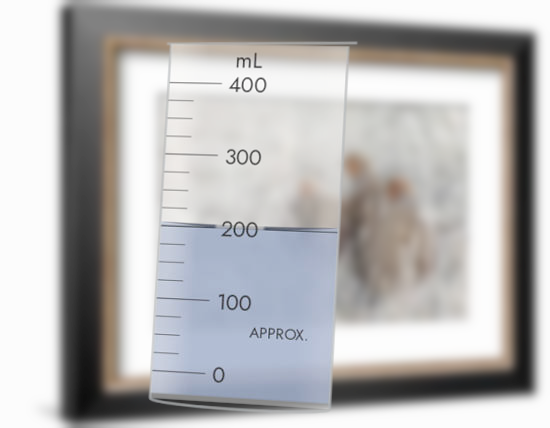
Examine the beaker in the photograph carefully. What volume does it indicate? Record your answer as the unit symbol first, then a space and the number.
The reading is mL 200
